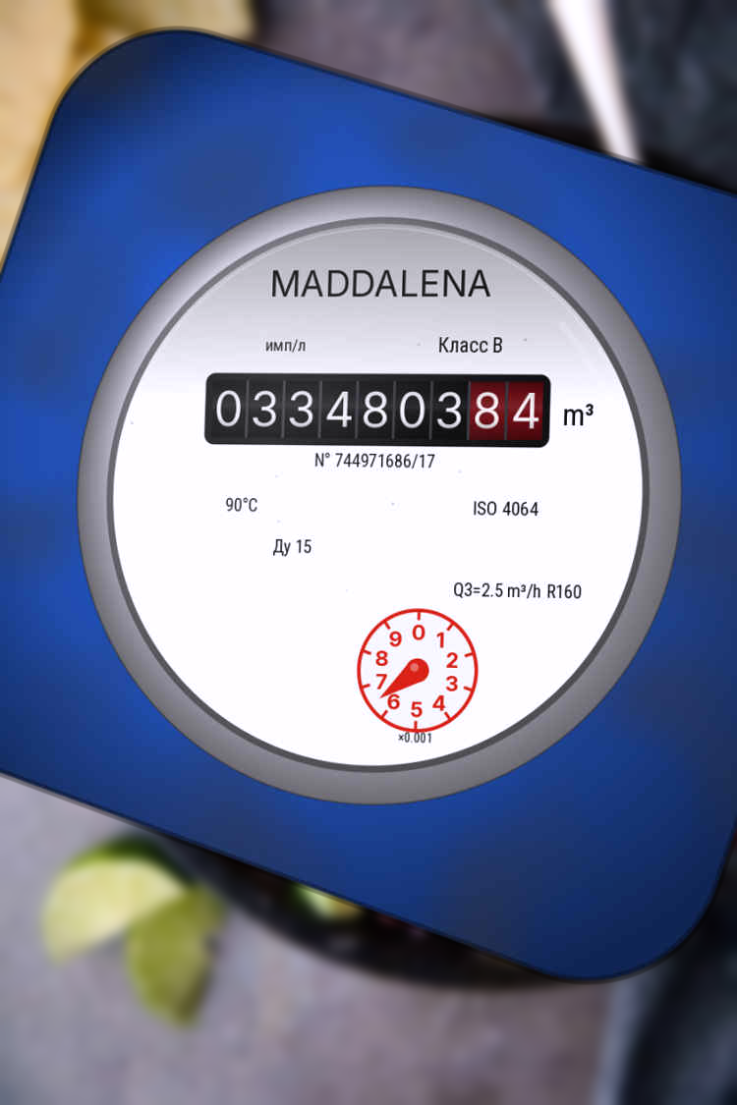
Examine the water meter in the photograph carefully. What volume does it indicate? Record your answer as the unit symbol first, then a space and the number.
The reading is m³ 334803.846
